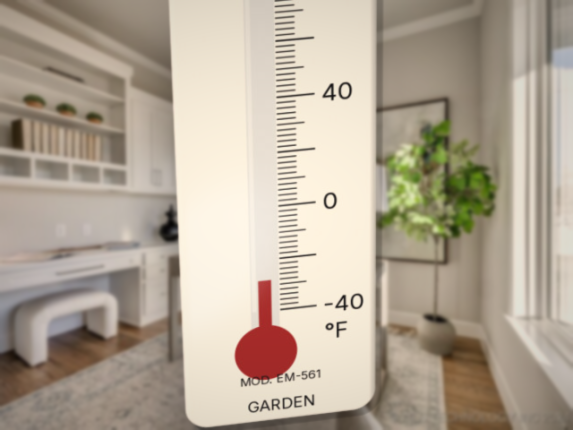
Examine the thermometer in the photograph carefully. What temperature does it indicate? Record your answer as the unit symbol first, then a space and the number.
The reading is °F -28
